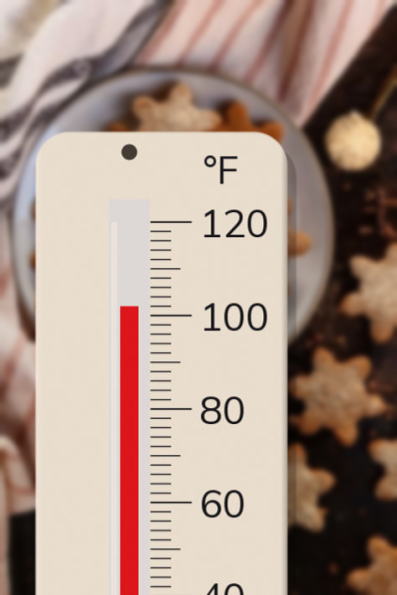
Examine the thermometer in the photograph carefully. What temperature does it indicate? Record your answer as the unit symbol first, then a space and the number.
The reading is °F 102
